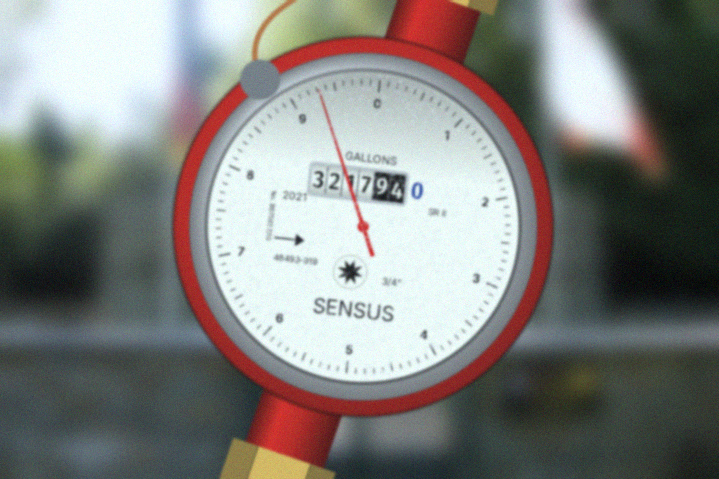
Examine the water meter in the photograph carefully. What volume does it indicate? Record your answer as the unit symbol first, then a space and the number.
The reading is gal 3217939.3
